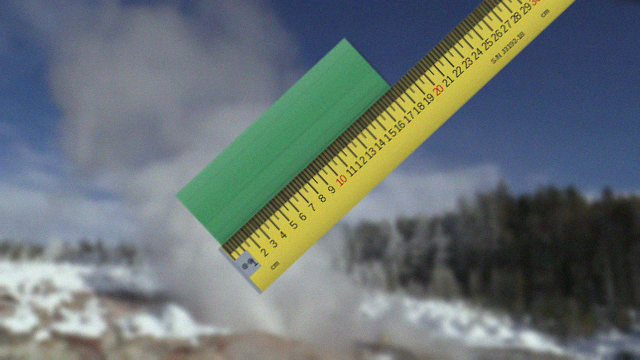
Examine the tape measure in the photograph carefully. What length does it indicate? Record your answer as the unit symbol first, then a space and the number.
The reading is cm 17.5
